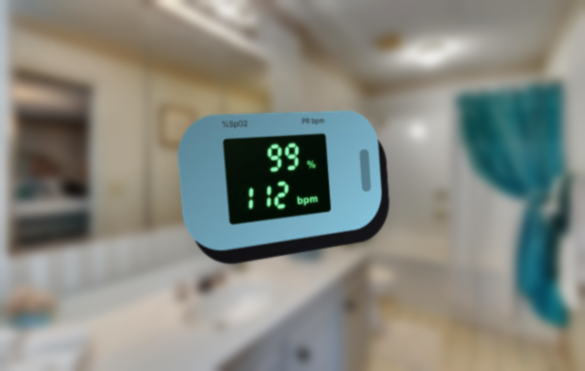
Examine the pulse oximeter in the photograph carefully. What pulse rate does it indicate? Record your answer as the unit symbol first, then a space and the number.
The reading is bpm 112
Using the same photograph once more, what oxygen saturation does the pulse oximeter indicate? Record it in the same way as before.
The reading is % 99
